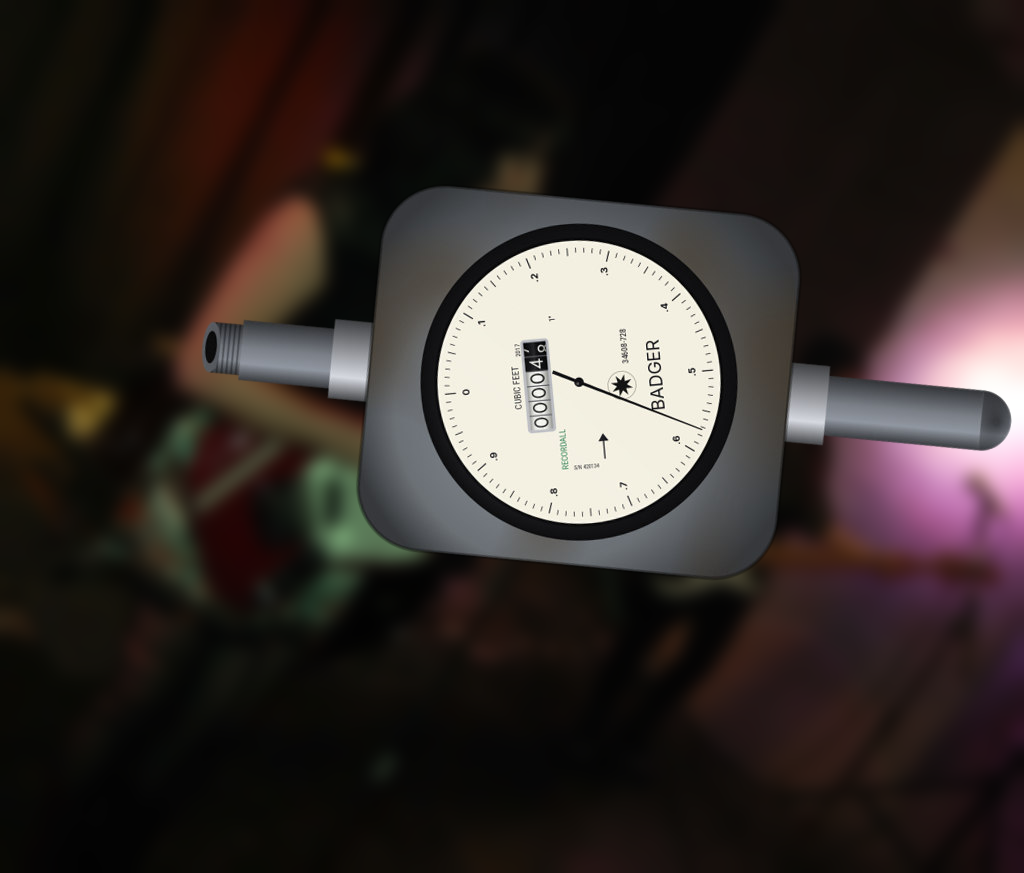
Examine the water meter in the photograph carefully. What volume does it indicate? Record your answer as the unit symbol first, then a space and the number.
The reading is ft³ 47.57
